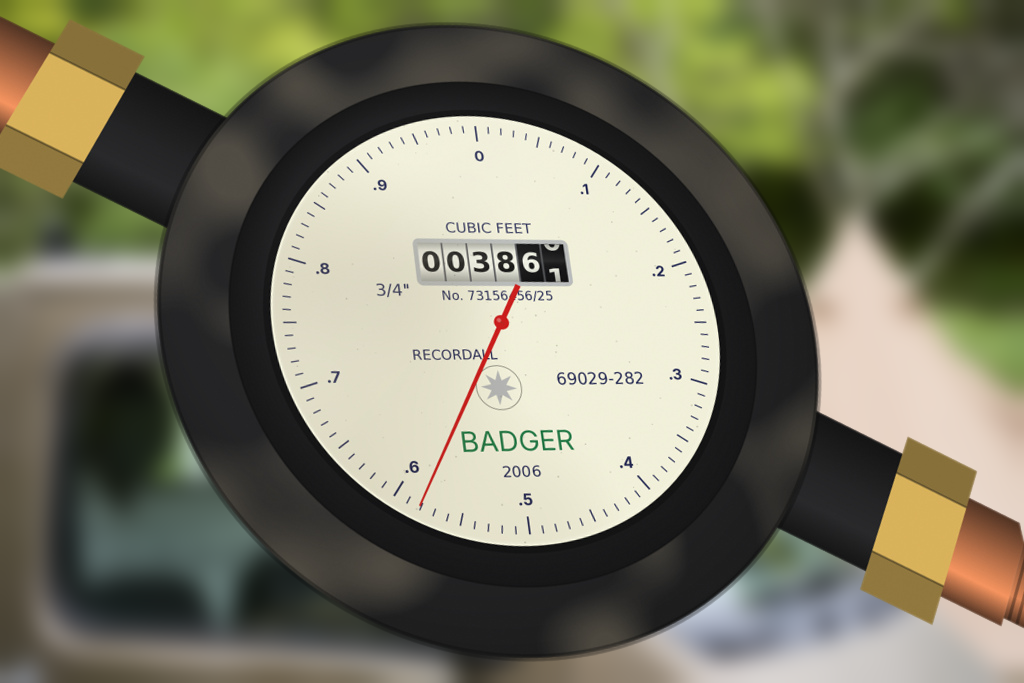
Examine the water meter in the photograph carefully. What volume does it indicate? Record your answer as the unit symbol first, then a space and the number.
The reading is ft³ 3860.58
